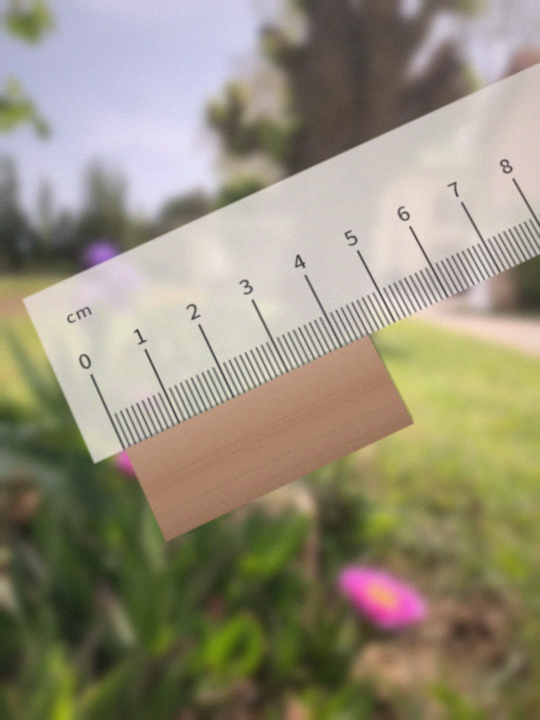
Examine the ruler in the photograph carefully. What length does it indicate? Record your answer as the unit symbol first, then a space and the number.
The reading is cm 4.5
